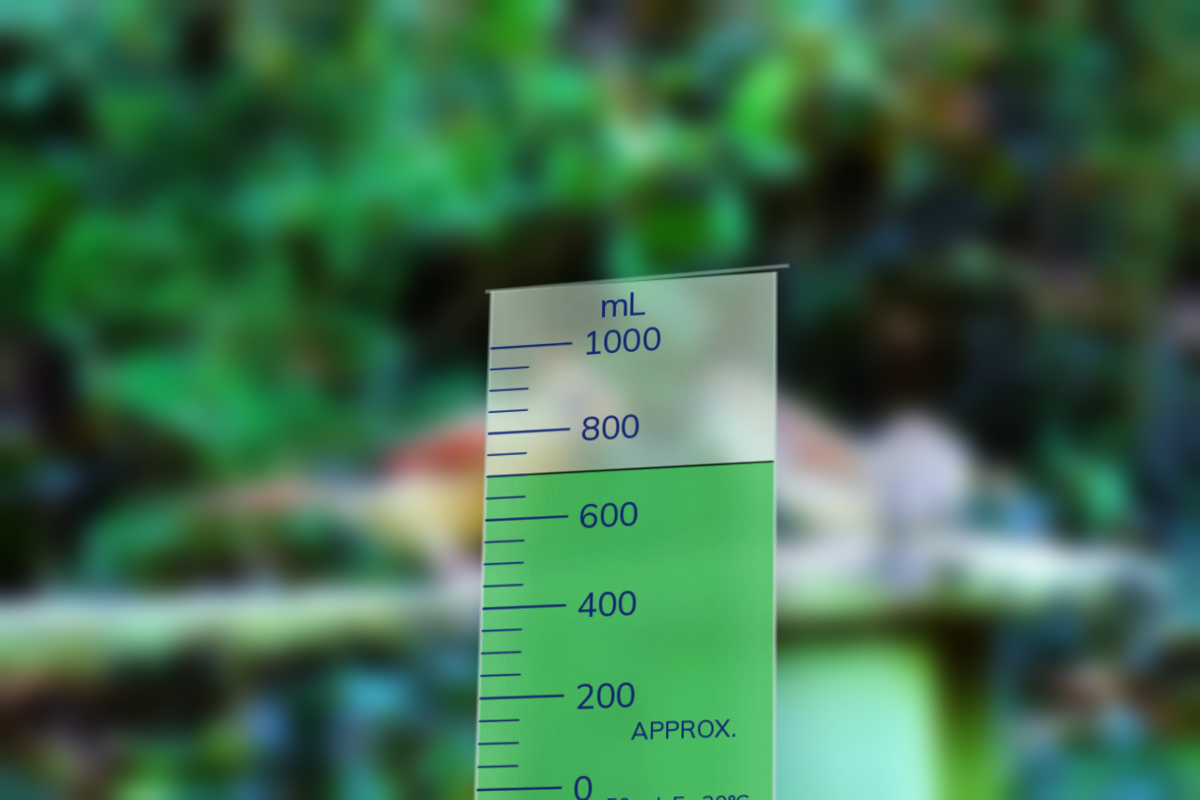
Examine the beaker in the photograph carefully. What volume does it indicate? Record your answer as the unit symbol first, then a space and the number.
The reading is mL 700
